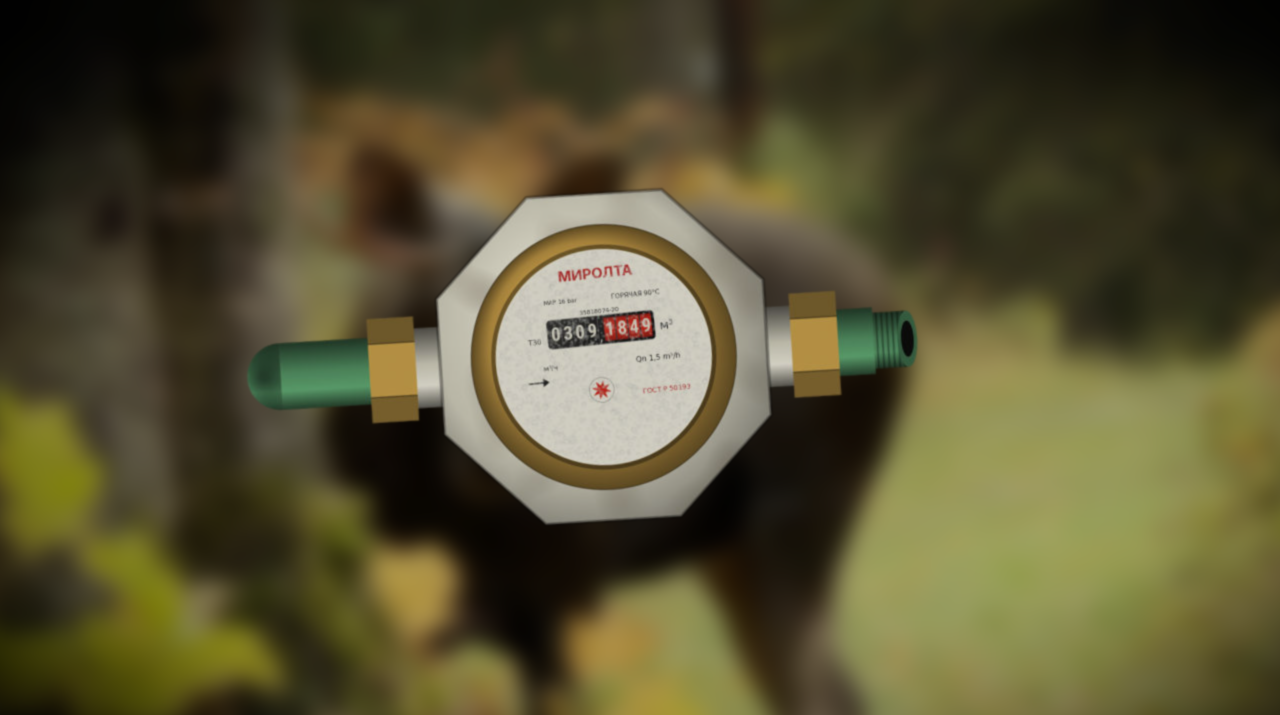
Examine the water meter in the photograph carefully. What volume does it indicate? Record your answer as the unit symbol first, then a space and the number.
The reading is m³ 309.1849
